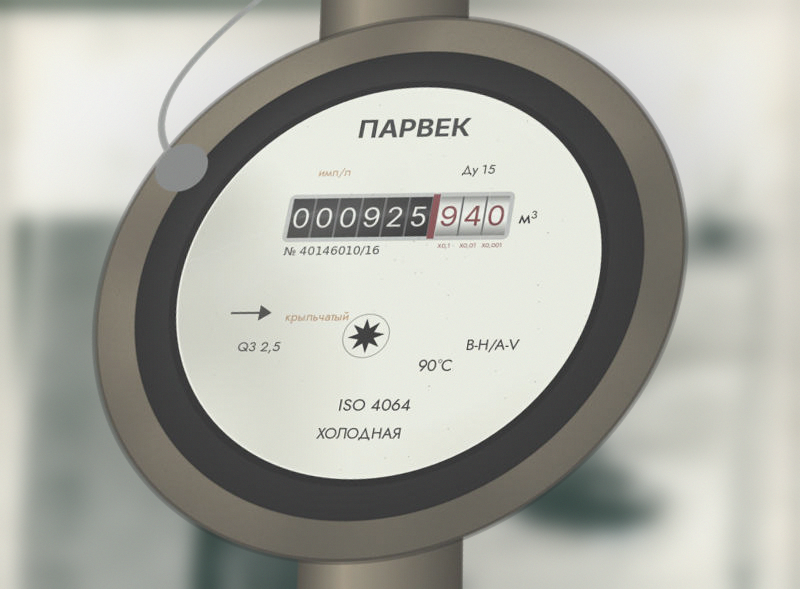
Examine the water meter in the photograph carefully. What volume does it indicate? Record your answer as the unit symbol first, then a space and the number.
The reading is m³ 925.940
